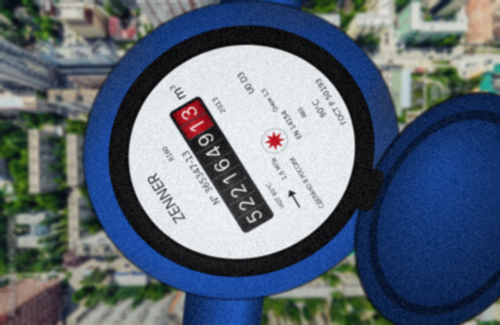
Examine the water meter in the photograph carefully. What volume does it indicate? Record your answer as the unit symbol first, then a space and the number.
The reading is m³ 5221649.13
